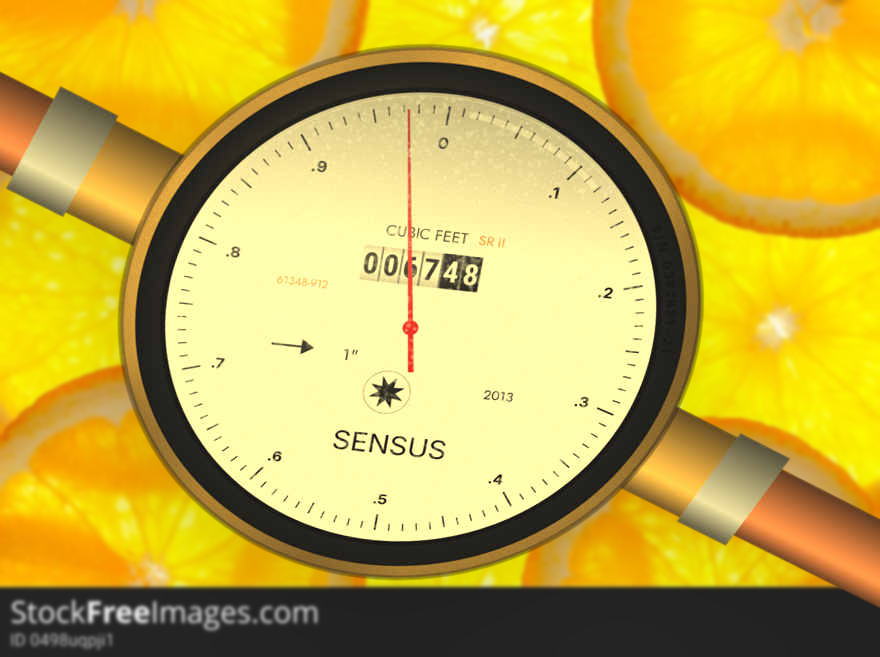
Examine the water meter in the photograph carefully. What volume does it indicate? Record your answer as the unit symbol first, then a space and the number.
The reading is ft³ 6747.97
